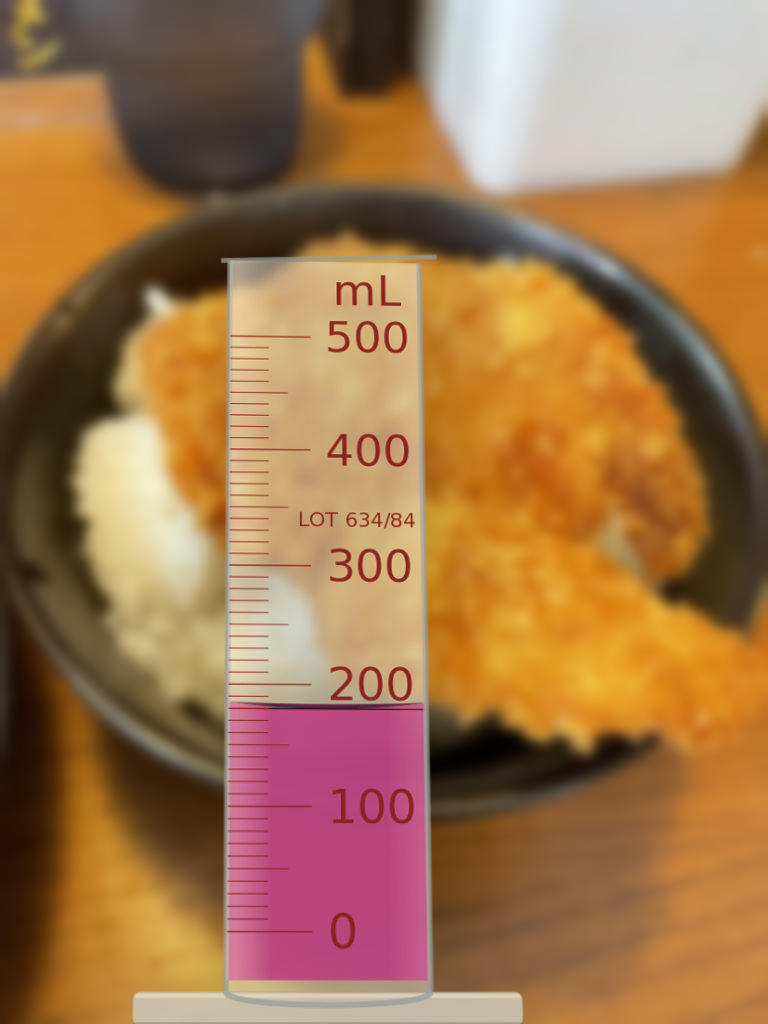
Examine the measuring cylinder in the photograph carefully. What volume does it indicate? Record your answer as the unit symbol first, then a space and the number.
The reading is mL 180
